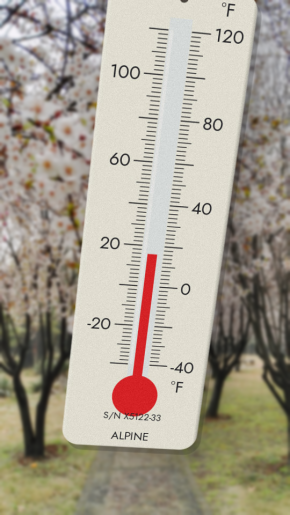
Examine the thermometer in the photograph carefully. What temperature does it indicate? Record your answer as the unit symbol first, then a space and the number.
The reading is °F 16
